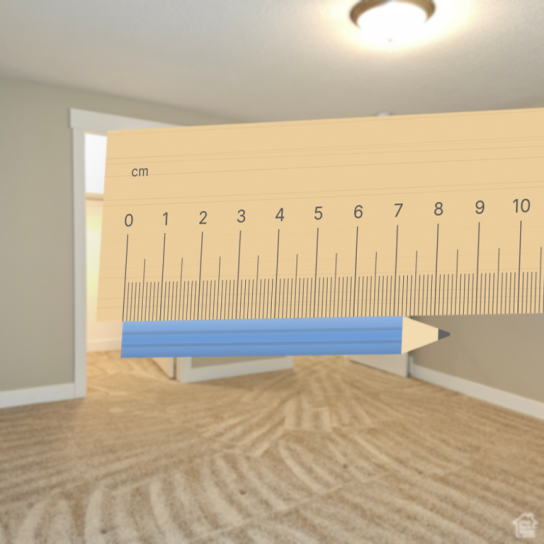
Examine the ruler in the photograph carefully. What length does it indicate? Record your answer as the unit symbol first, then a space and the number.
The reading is cm 8.4
